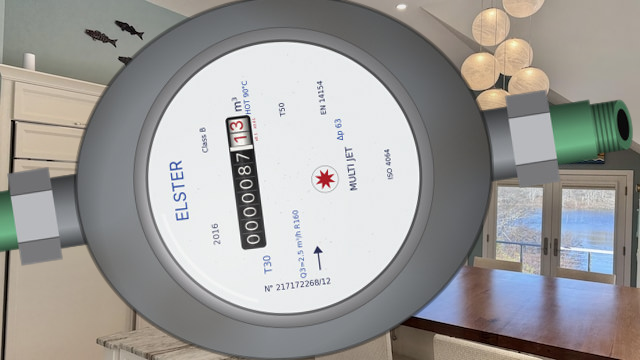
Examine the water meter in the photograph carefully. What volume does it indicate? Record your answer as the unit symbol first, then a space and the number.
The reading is m³ 87.13
